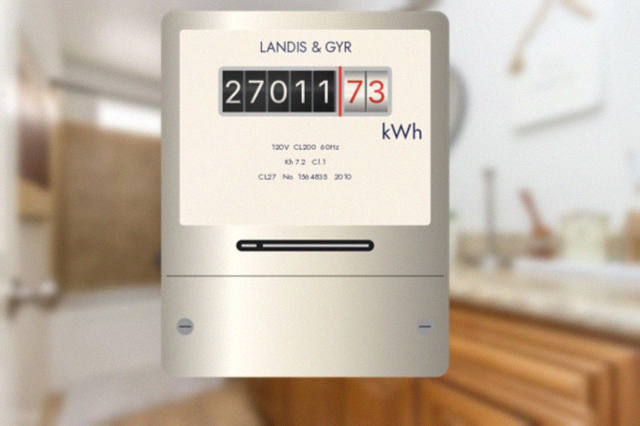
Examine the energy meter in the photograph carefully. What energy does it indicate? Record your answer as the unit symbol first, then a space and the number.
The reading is kWh 27011.73
